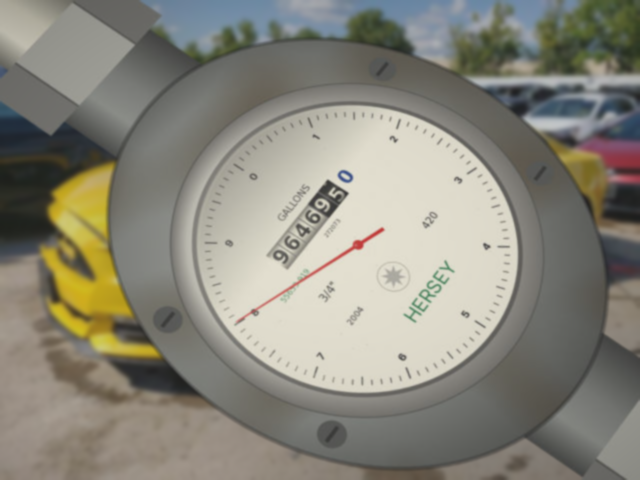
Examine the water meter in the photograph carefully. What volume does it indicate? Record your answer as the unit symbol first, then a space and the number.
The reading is gal 9646948.0
